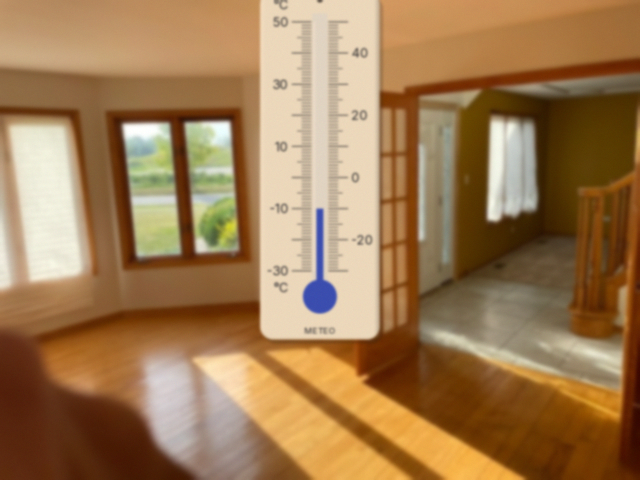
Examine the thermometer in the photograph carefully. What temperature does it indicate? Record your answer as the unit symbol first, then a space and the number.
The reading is °C -10
